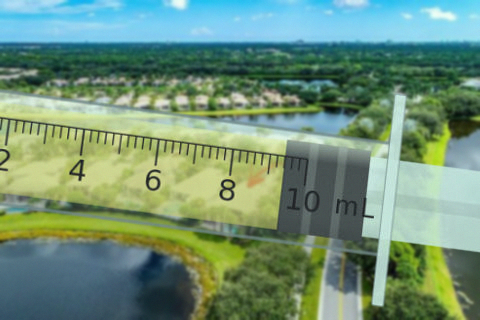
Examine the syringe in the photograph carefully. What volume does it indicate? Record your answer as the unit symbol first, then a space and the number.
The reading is mL 9.4
